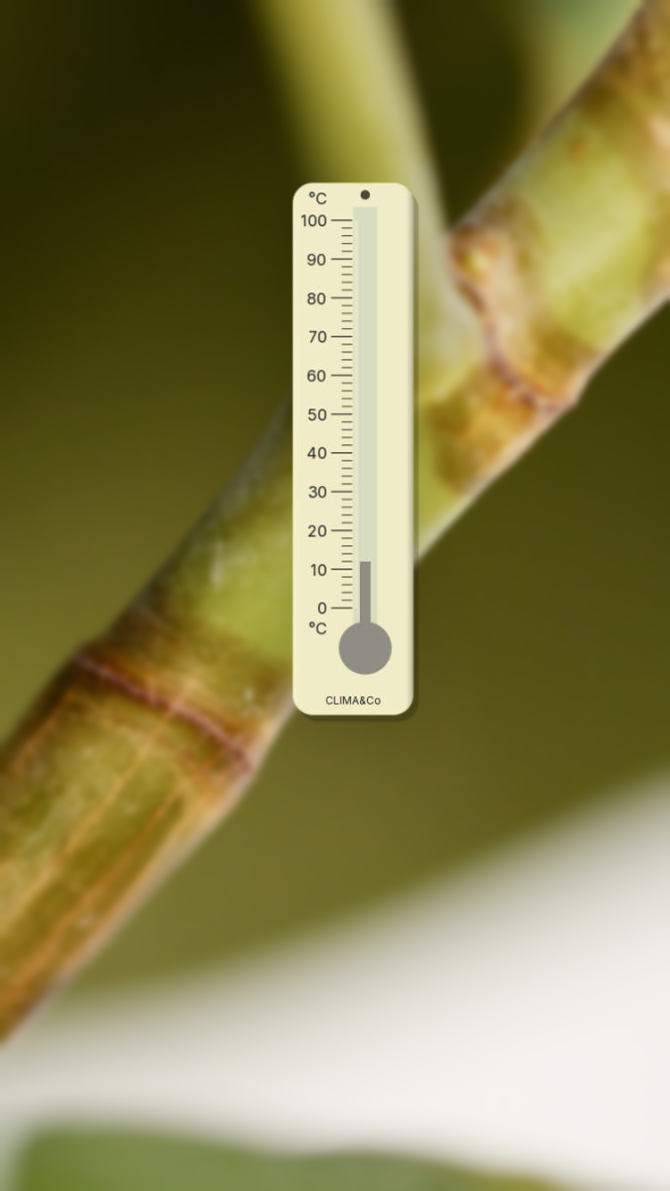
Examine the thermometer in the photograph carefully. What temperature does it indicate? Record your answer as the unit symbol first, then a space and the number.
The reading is °C 12
